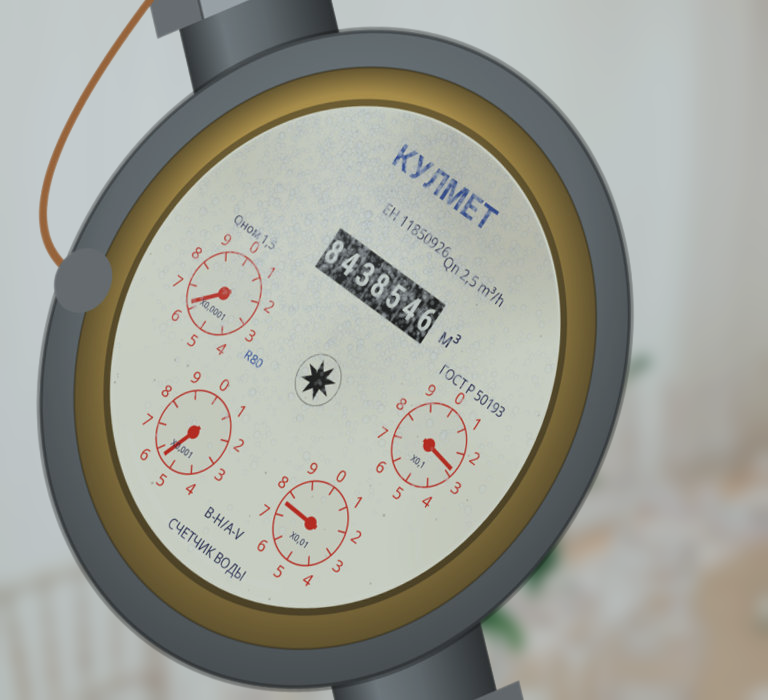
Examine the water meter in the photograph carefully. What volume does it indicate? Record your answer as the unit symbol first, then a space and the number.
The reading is m³ 8438546.2756
